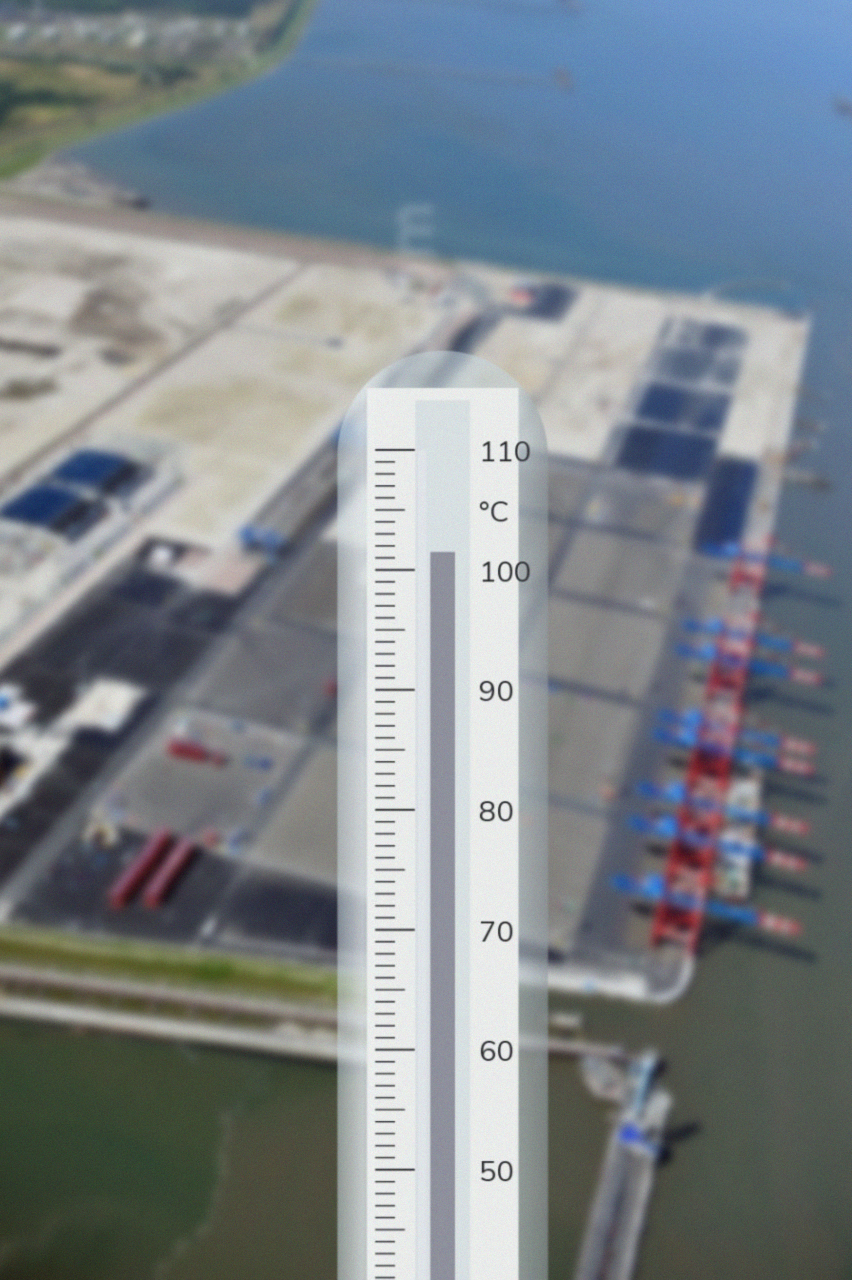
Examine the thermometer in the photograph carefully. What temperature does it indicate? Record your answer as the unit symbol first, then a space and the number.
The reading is °C 101.5
